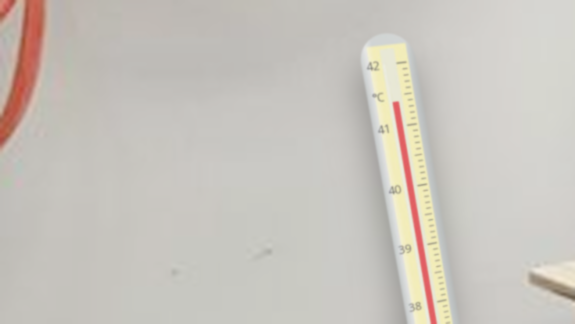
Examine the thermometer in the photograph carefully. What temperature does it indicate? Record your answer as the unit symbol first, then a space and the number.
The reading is °C 41.4
